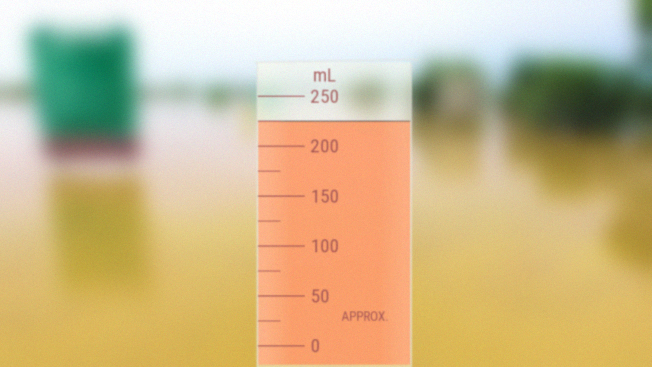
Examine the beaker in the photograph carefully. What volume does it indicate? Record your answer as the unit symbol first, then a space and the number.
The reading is mL 225
